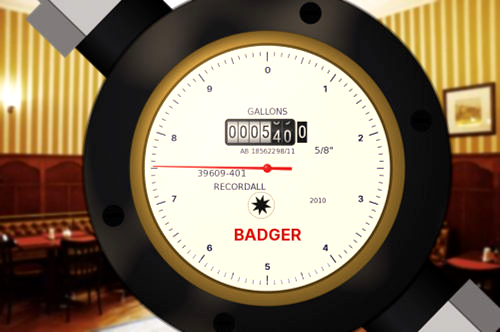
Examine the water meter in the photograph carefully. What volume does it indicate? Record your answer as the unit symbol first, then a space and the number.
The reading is gal 5397.5
